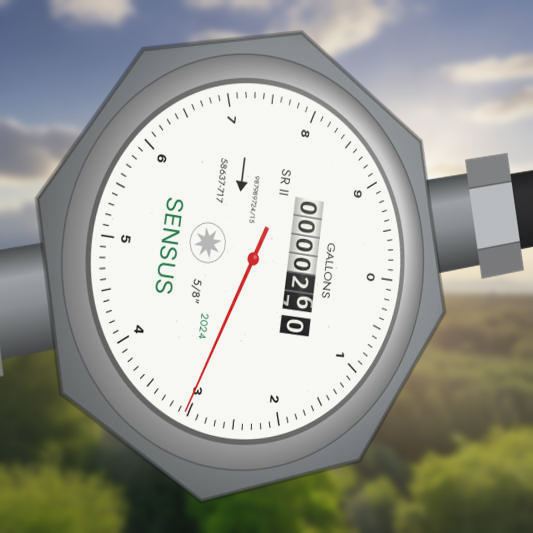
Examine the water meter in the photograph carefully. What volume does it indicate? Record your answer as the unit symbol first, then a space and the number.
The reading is gal 263.0
